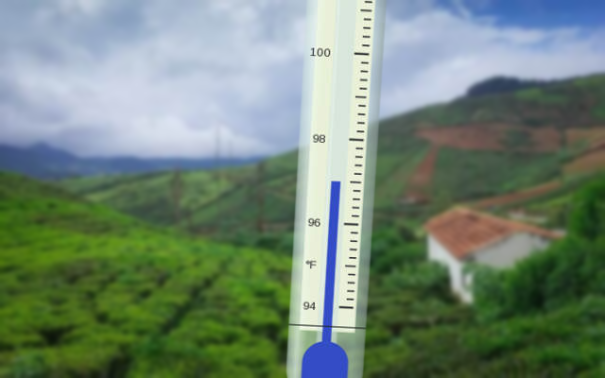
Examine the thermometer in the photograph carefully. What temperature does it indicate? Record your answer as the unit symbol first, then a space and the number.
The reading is °F 97
